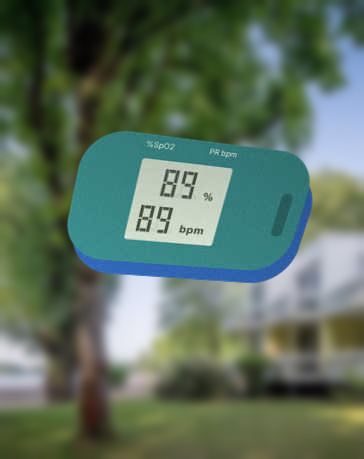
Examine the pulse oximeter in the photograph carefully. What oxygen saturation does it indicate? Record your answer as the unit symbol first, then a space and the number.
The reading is % 89
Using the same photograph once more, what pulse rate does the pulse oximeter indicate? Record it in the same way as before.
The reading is bpm 89
